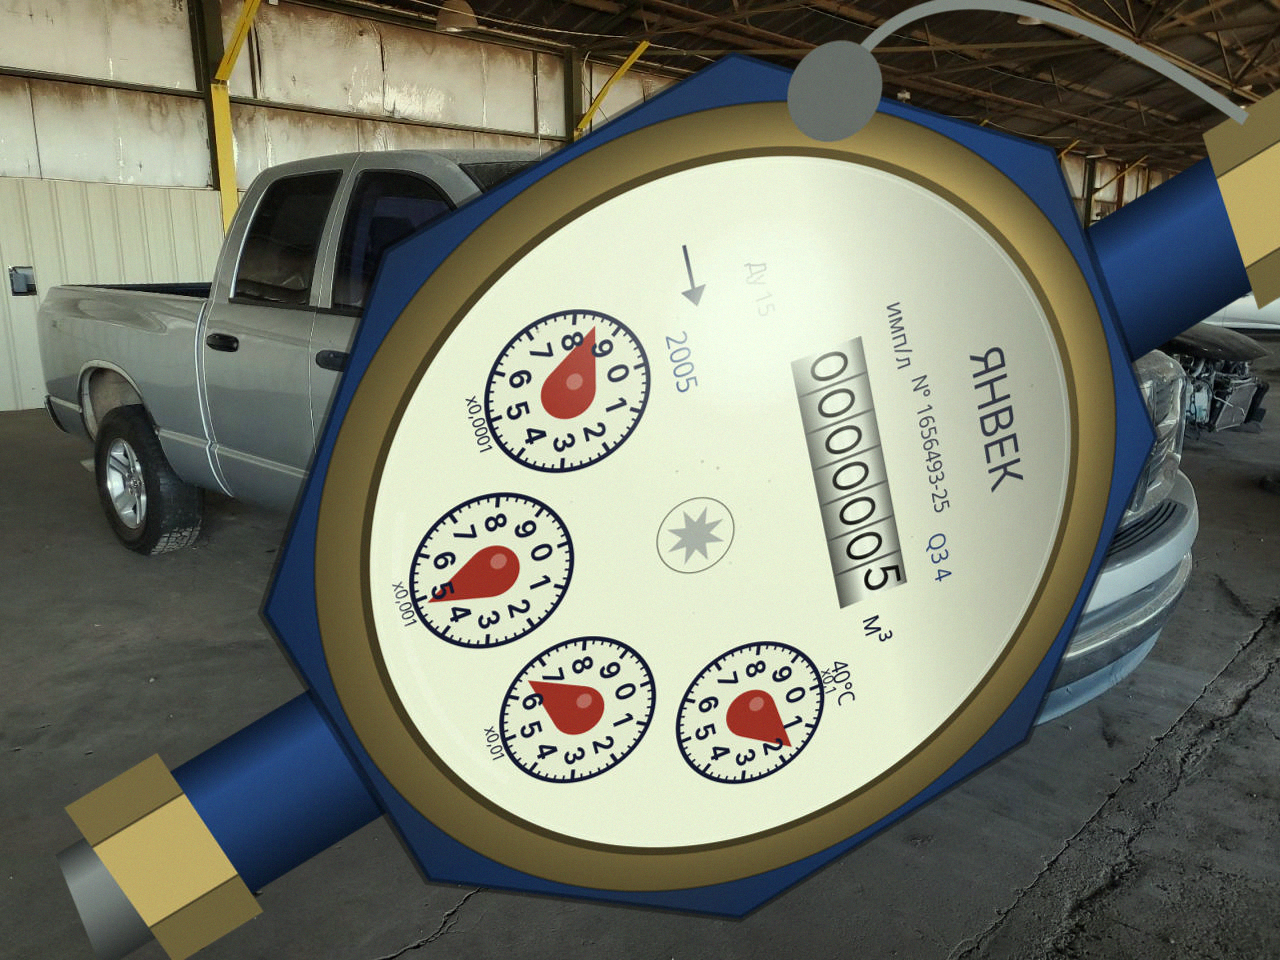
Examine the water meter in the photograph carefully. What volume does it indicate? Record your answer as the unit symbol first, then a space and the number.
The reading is m³ 5.1648
